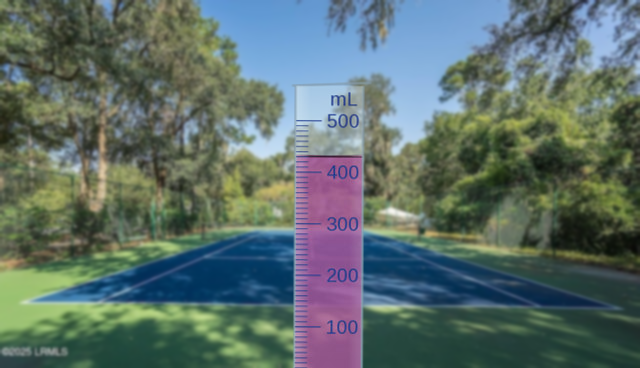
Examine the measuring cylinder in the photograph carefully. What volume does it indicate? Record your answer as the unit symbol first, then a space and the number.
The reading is mL 430
